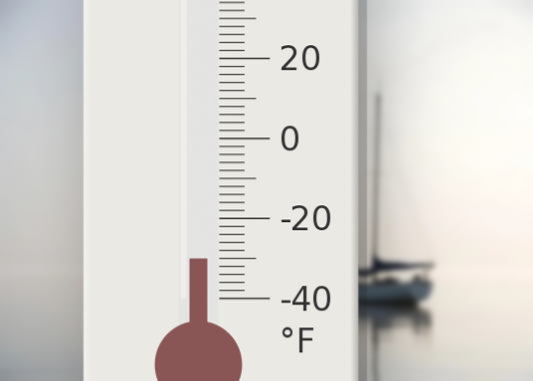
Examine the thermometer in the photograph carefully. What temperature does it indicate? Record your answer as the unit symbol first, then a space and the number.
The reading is °F -30
